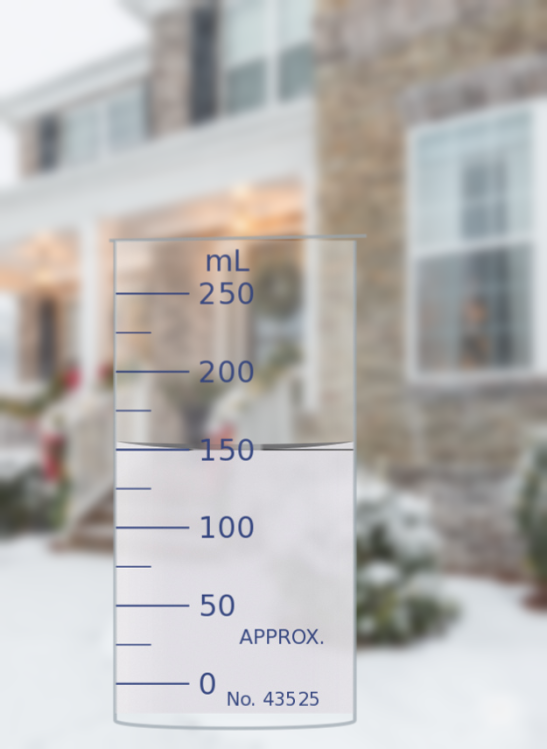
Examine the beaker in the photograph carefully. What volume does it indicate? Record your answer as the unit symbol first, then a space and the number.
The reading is mL 150
